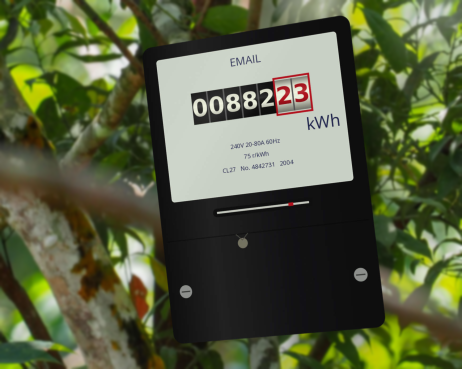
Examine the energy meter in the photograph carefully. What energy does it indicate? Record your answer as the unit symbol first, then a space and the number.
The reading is kWh 882.23
